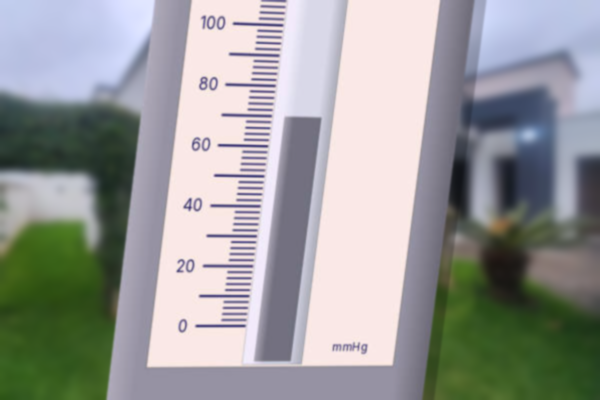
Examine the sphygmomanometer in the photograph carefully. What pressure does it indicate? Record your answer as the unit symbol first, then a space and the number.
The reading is mmHg 70
